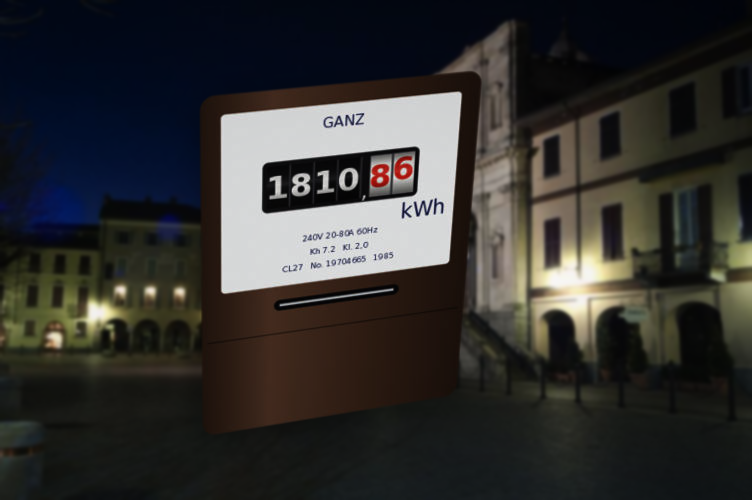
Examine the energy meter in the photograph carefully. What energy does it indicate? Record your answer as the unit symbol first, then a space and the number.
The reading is kWh 1810.86
